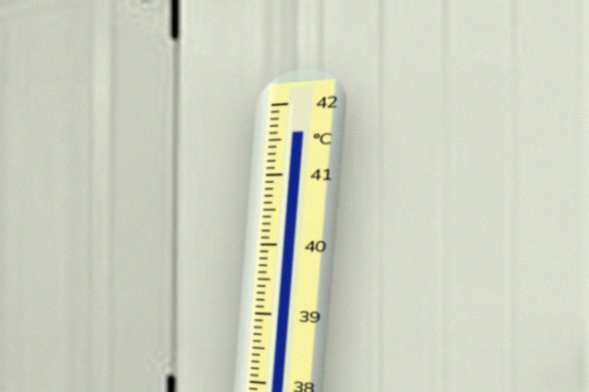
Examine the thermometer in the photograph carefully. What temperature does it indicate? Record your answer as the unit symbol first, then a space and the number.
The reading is °C 41.6
